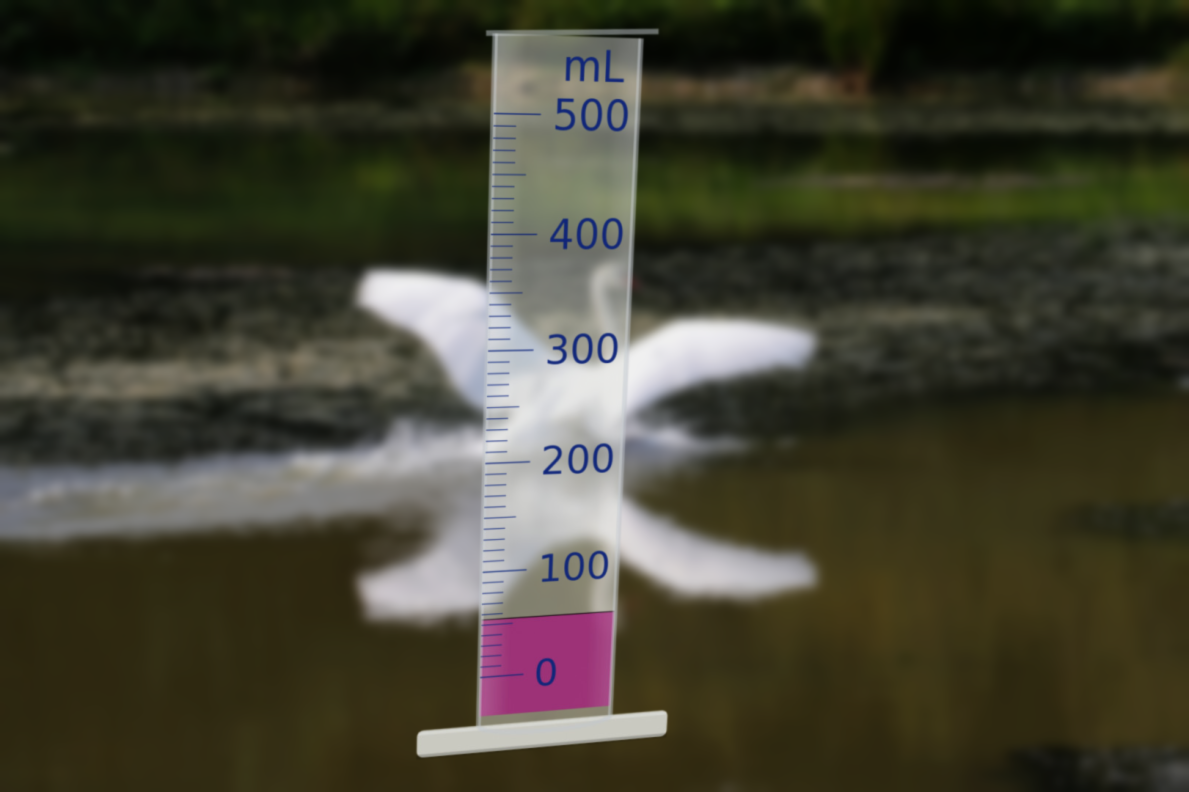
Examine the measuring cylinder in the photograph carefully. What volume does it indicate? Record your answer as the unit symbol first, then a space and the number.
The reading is mL 55
